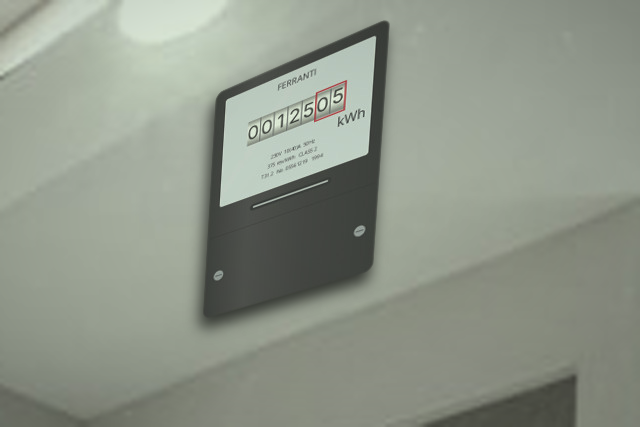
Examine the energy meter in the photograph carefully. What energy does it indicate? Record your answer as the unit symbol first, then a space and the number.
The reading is kWh 125.05
